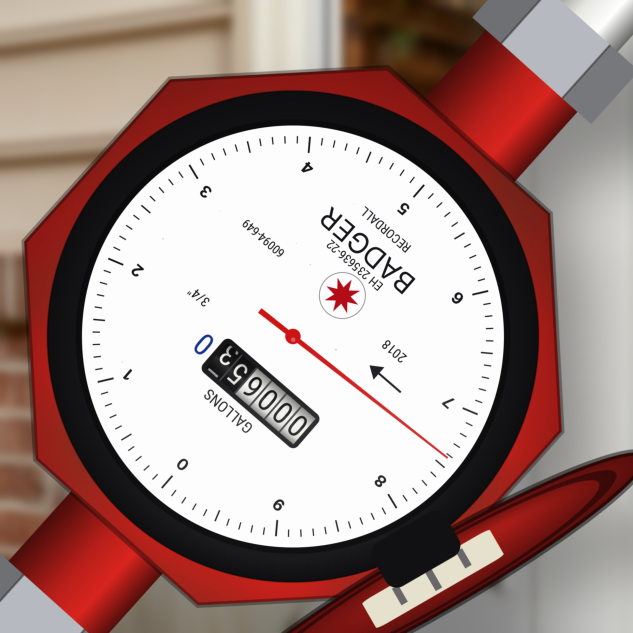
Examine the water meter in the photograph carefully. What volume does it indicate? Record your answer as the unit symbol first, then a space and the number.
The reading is gal 6527.4
